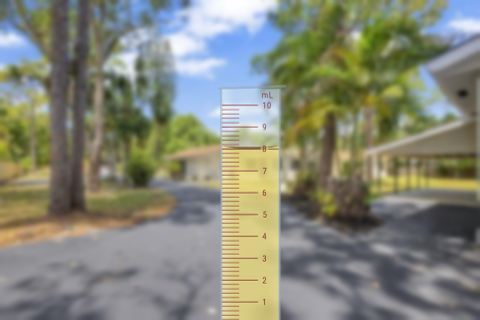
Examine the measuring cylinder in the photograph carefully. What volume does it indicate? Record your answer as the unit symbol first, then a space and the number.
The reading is mL 8
